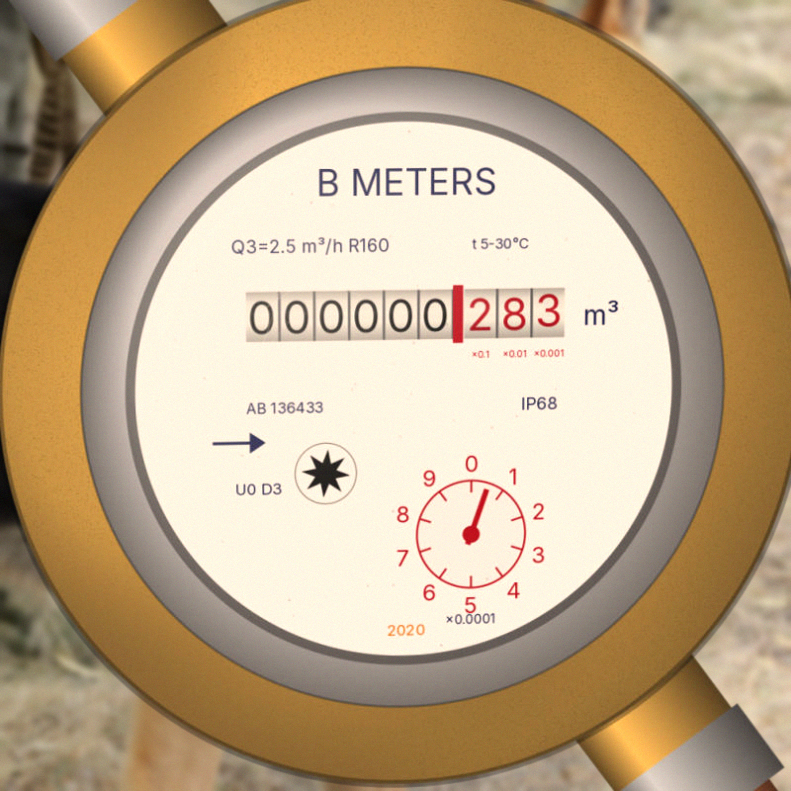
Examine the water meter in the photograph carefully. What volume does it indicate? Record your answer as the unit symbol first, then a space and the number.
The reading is m³ 0.2830
